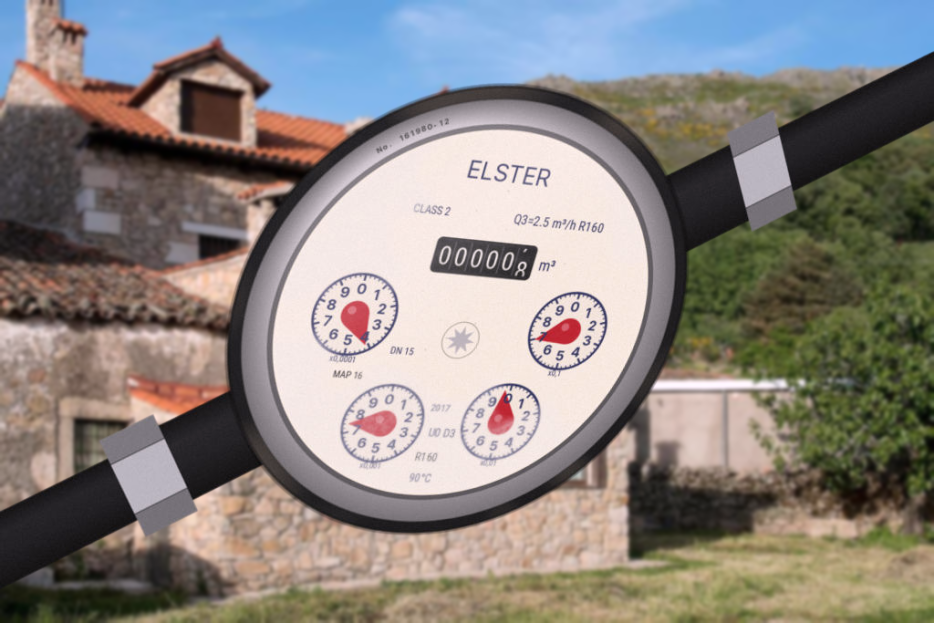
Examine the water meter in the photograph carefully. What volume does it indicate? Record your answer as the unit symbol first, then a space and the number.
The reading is m³ 7.6974
